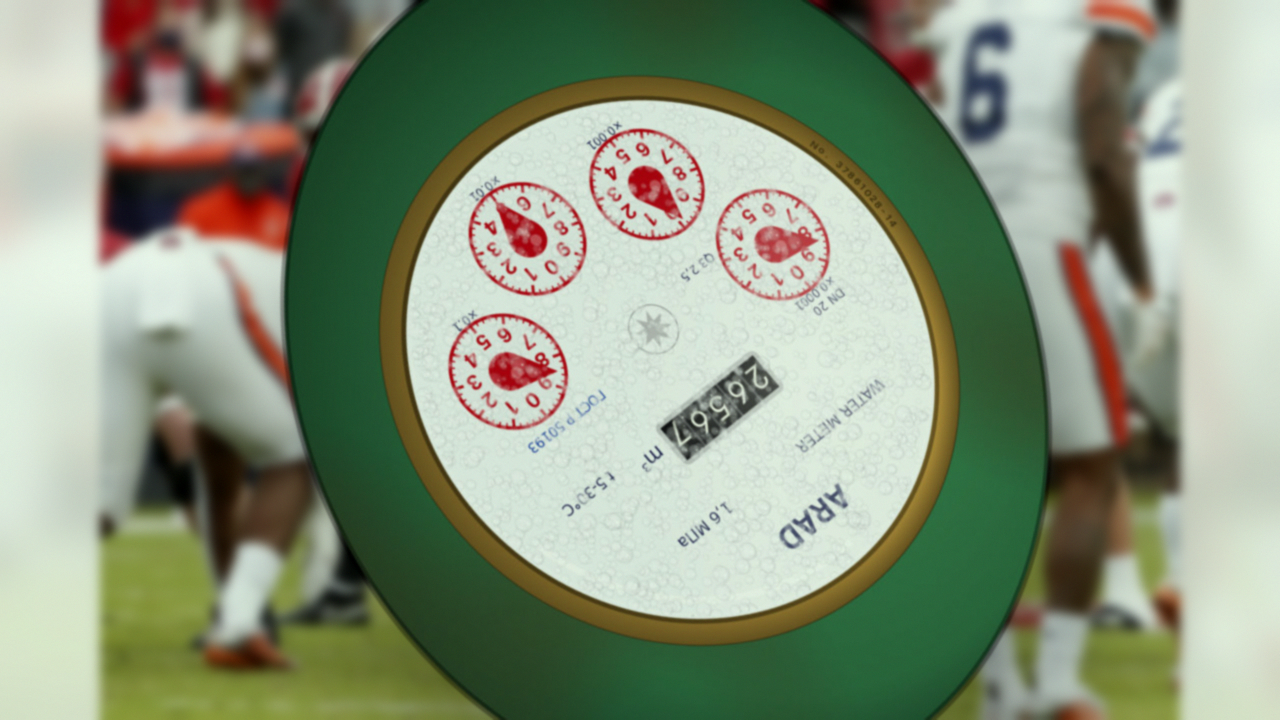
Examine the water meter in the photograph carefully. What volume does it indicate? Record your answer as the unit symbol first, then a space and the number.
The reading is m³ 26566.8498
